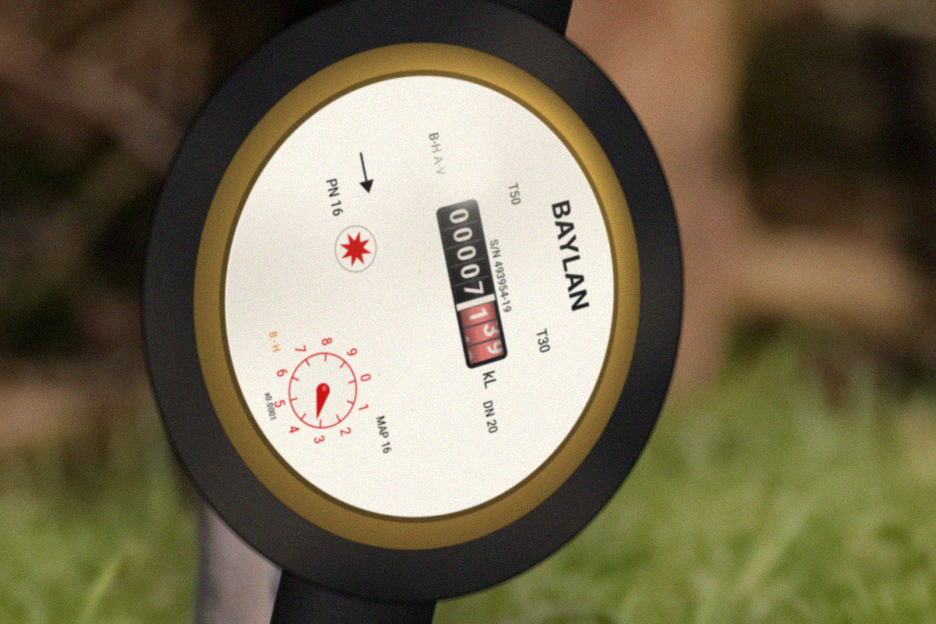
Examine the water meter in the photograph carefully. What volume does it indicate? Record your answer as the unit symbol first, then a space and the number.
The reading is kL 7.1393
